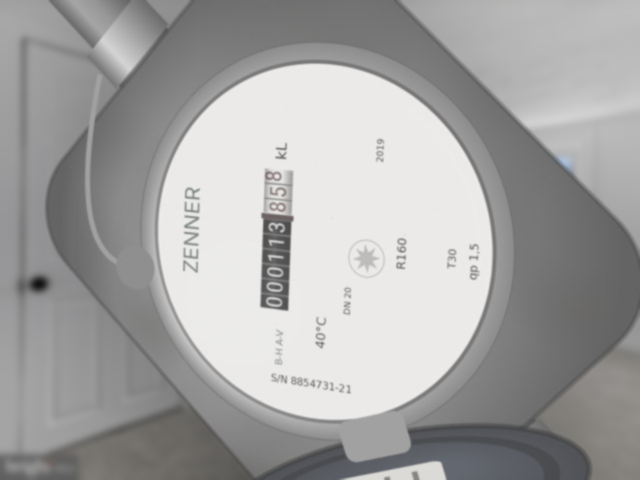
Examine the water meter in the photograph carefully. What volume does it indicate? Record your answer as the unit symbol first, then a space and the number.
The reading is kL 113.858
